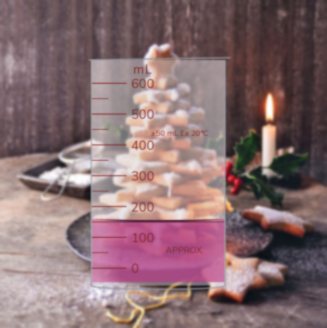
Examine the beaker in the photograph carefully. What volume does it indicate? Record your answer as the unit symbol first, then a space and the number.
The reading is mL 150
